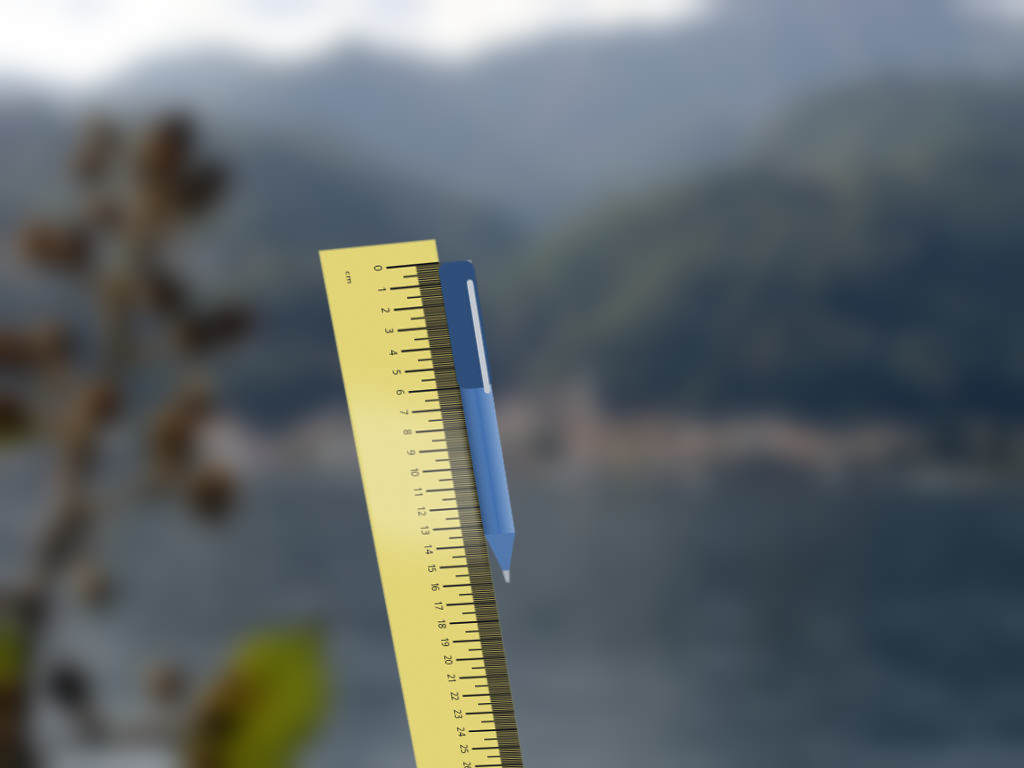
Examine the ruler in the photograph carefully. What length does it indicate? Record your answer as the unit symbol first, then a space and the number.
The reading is cm 16
